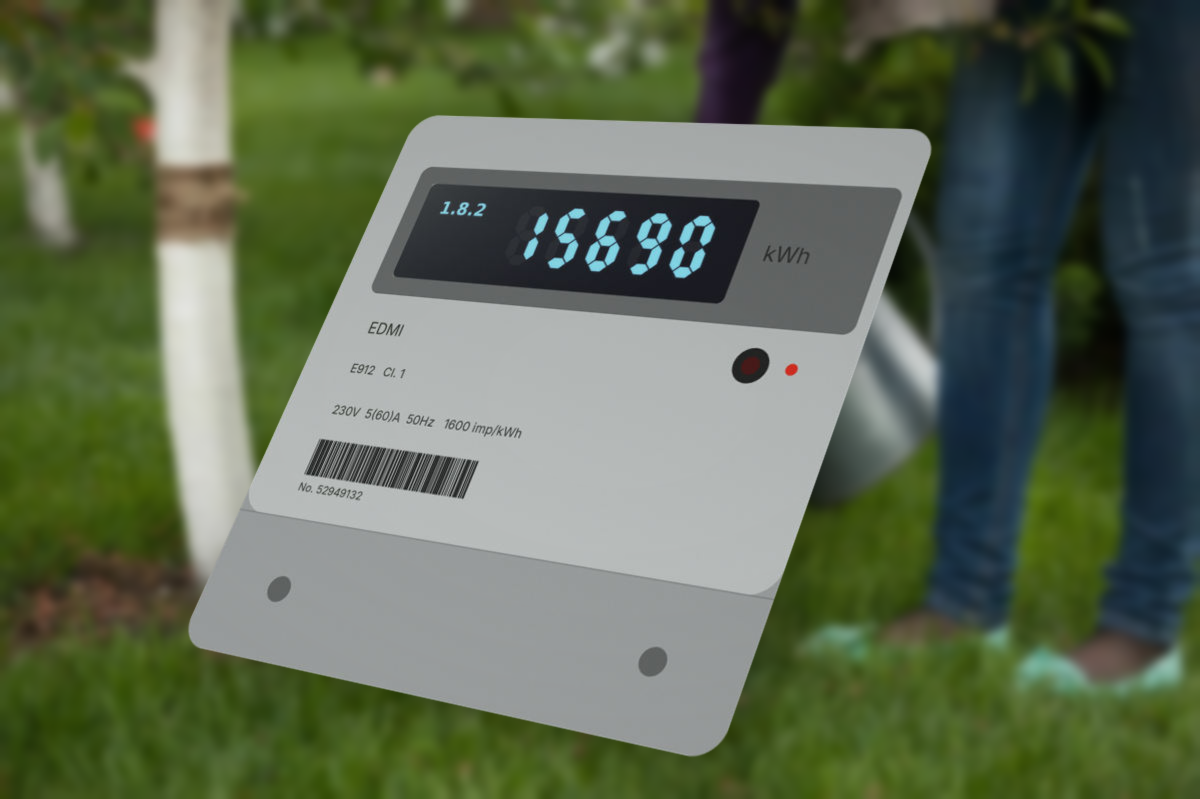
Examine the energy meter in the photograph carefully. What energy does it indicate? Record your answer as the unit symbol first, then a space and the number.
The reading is kWh 15690
